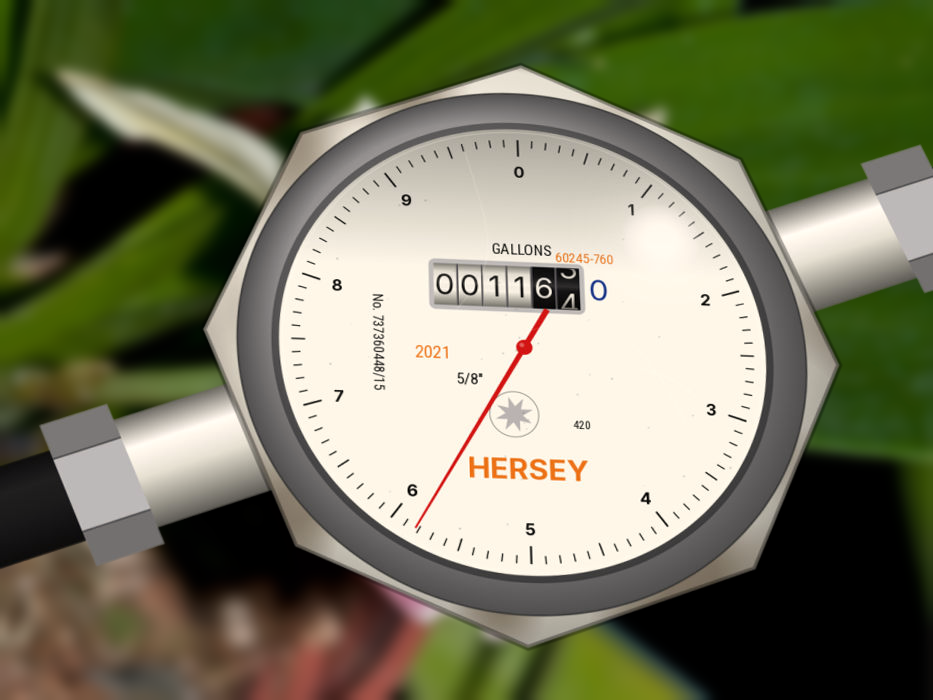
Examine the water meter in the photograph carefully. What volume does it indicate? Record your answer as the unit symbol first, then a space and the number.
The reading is gal 11635.8
